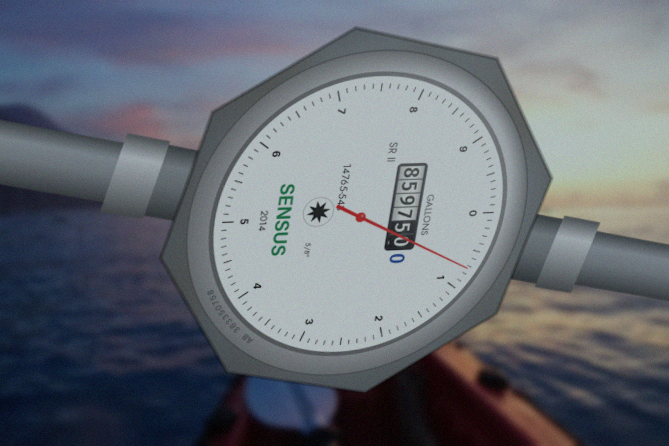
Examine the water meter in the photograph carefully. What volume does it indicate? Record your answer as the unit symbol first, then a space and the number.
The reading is gal 8597500.7
